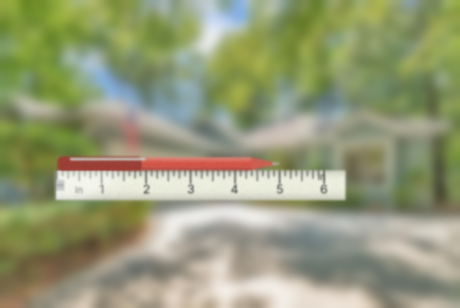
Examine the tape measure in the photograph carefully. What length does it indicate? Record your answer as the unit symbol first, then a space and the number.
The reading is in 5
